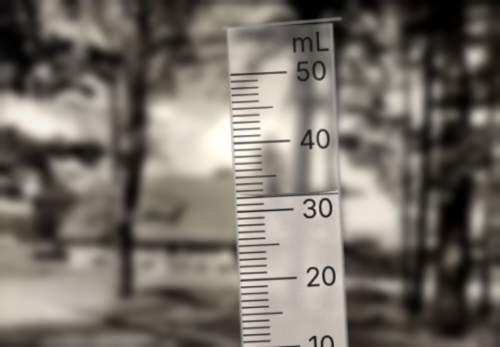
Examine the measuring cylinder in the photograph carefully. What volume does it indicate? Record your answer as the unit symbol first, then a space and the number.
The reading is mL 32
